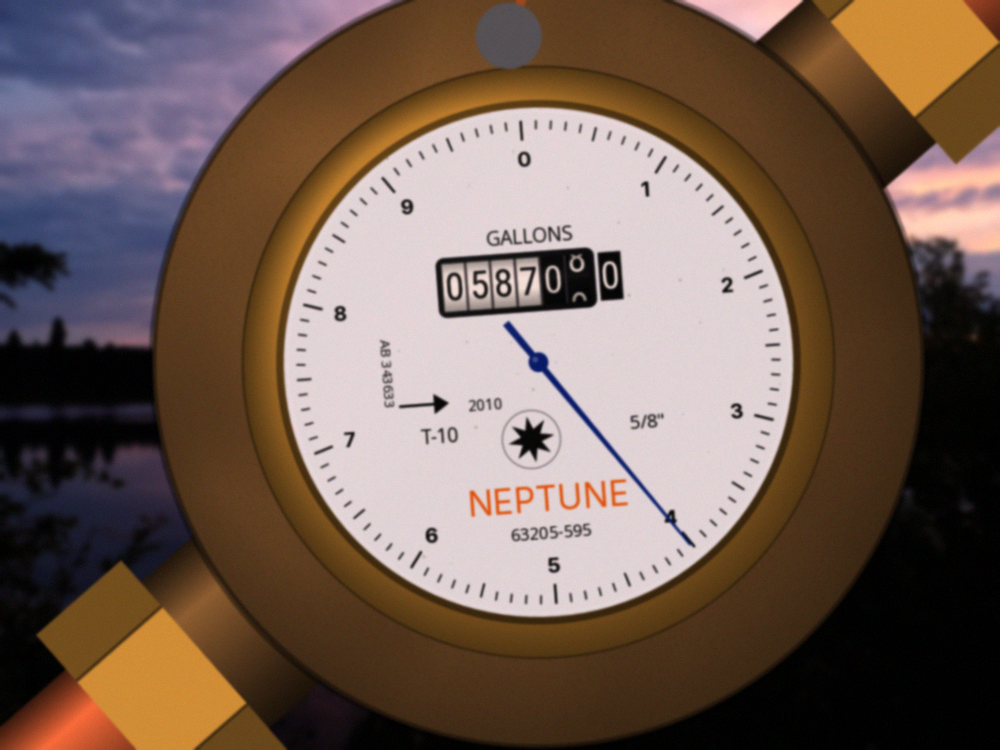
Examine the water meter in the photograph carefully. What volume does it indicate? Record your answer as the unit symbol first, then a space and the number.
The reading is gal 587084.0
